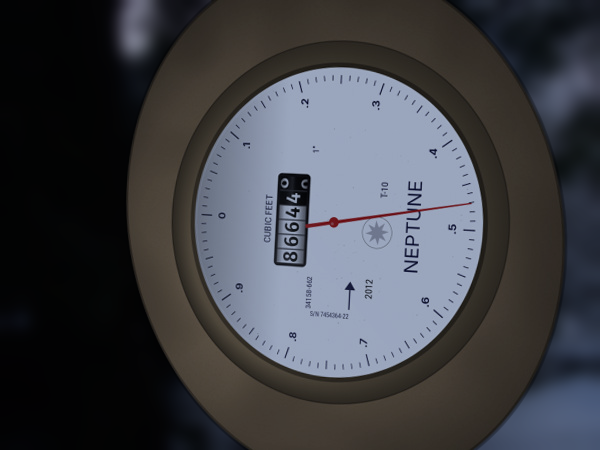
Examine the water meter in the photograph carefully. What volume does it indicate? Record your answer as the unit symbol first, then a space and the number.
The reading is ft³ 866448.47
